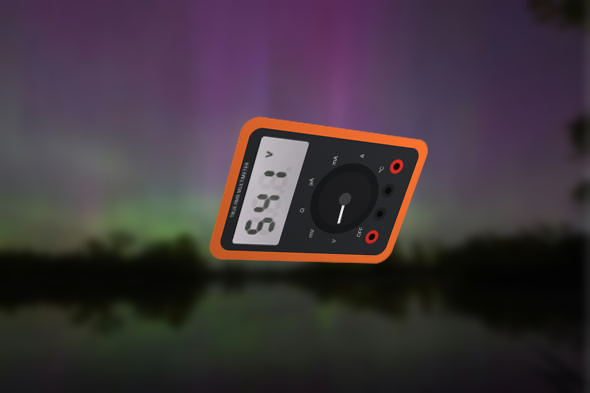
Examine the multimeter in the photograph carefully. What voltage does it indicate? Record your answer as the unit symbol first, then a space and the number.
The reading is V 541
